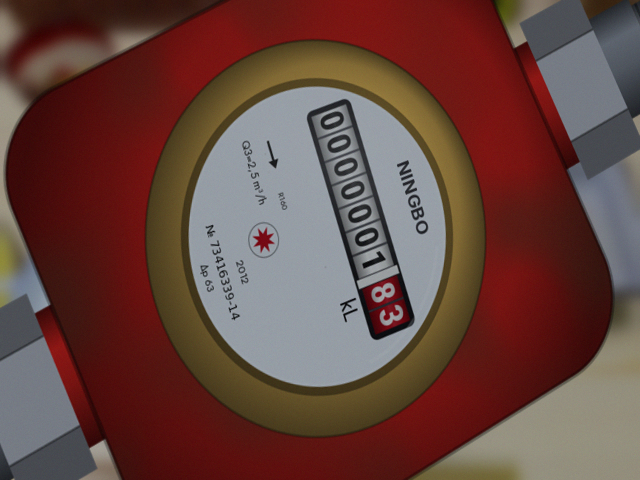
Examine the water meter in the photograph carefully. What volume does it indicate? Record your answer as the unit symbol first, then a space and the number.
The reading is kL 1.83
